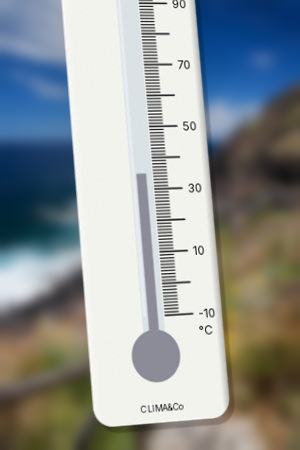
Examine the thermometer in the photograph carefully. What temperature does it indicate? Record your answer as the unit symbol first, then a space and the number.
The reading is °C 35
